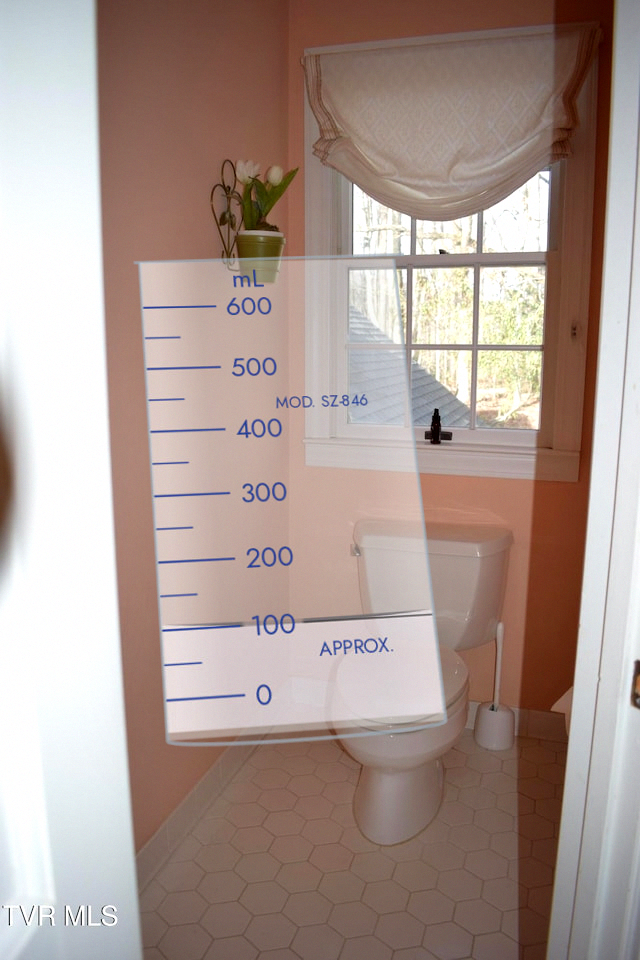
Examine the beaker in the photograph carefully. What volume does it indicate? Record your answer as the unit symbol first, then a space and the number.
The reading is mL 100
